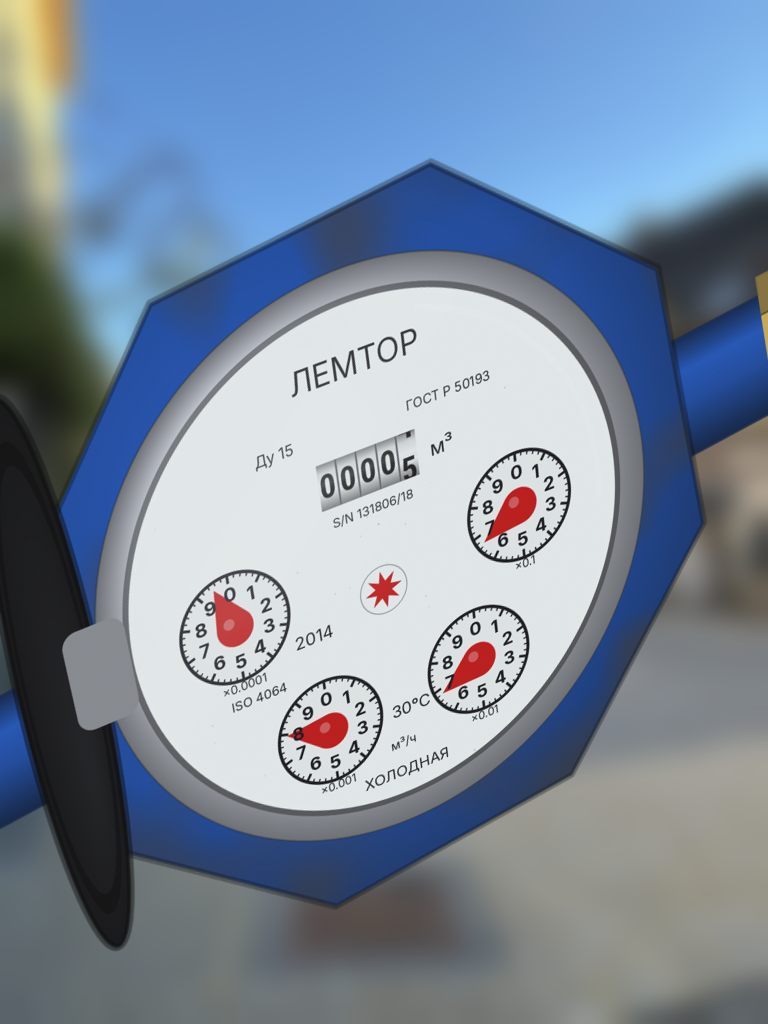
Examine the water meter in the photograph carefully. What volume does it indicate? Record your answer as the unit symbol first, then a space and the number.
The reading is m³ 4.6679
